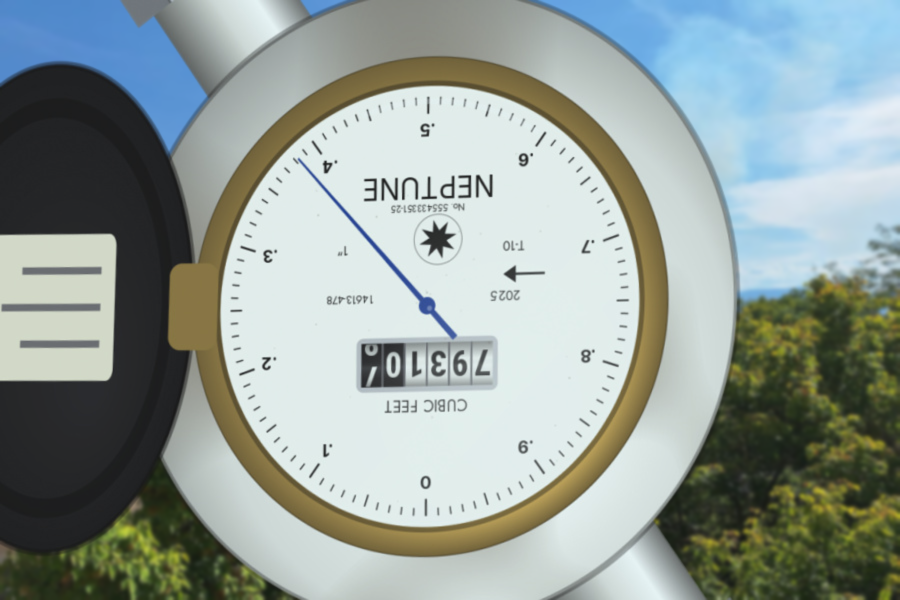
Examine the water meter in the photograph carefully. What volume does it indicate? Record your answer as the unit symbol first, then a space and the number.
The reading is ft³ 793107.38
